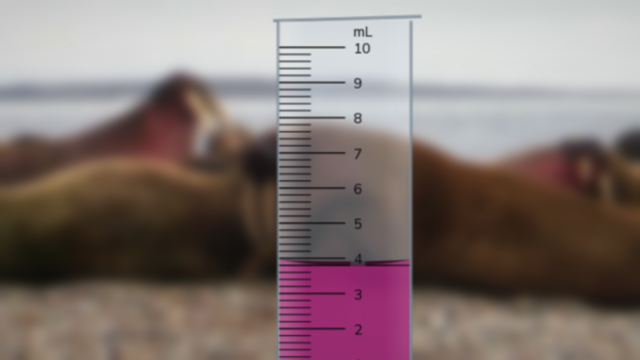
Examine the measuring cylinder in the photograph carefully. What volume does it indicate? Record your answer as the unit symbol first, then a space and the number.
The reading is mL 3.8
